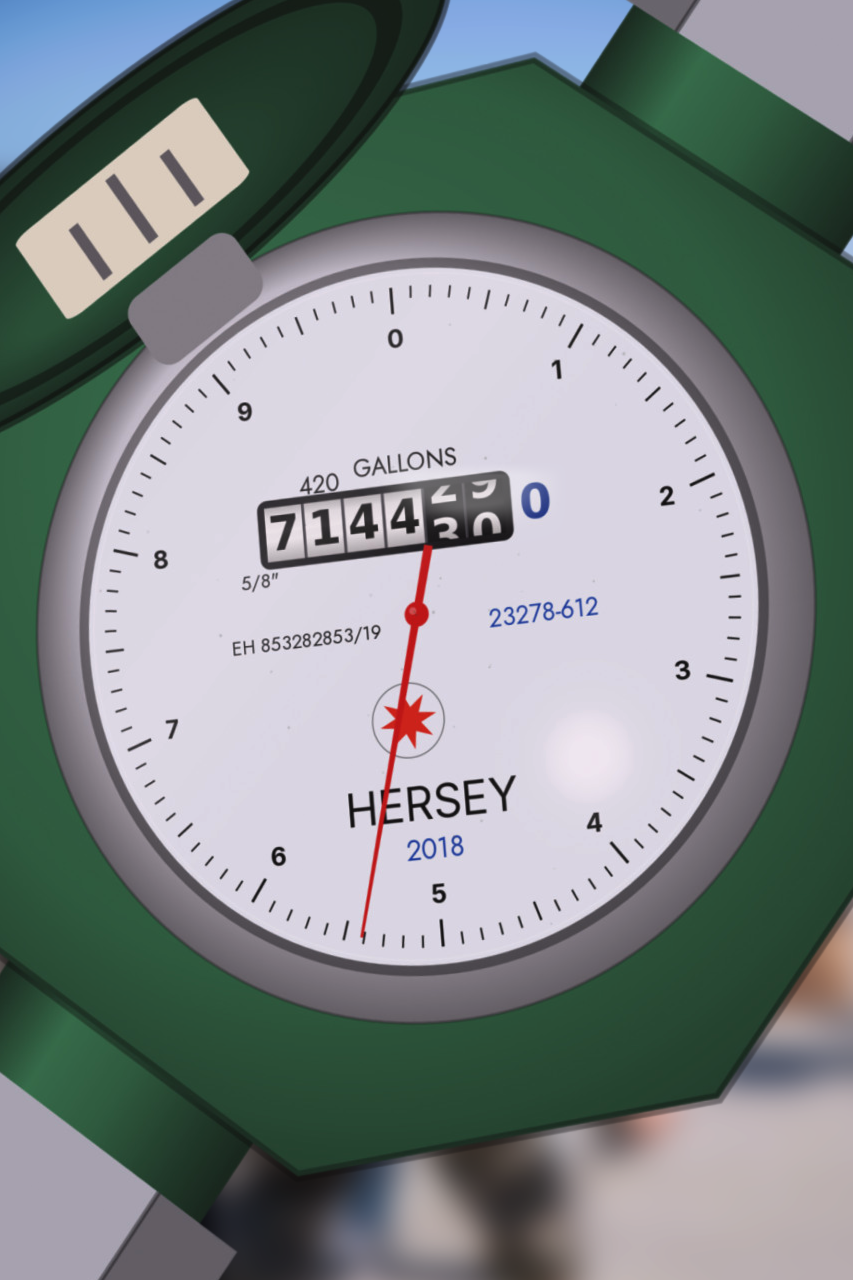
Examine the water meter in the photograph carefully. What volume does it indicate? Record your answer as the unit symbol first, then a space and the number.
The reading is gal 7144295.4
